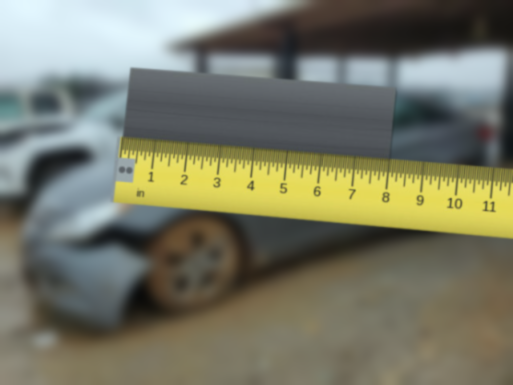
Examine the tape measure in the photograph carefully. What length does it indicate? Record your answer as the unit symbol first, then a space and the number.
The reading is in 8
